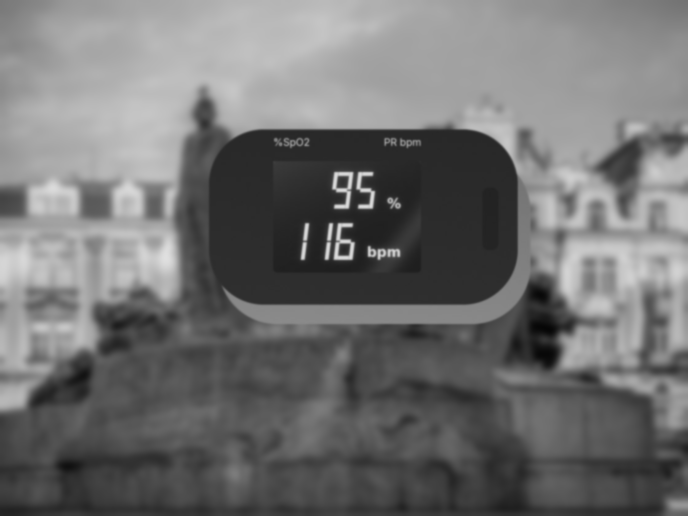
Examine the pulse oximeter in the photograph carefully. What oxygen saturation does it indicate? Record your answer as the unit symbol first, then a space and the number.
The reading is % 95
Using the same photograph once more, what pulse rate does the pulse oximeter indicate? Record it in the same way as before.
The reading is bpm 116
